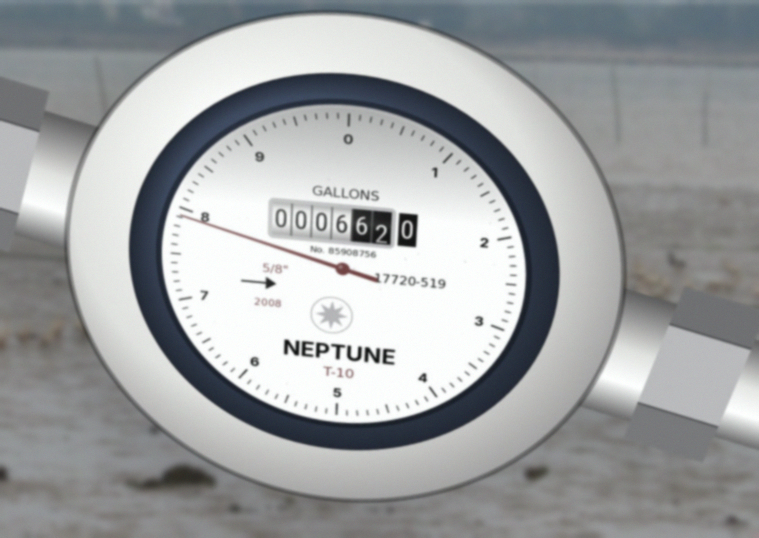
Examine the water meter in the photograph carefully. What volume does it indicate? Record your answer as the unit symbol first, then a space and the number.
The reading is gal 6617.9
